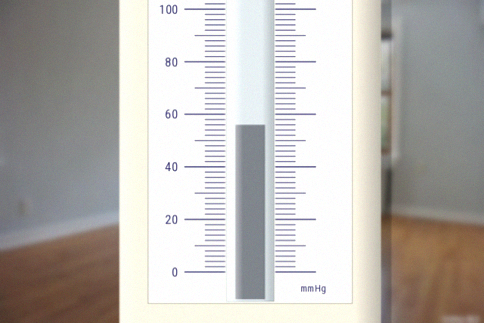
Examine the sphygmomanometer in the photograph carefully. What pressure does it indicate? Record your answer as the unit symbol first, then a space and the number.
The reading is mmHg 56
